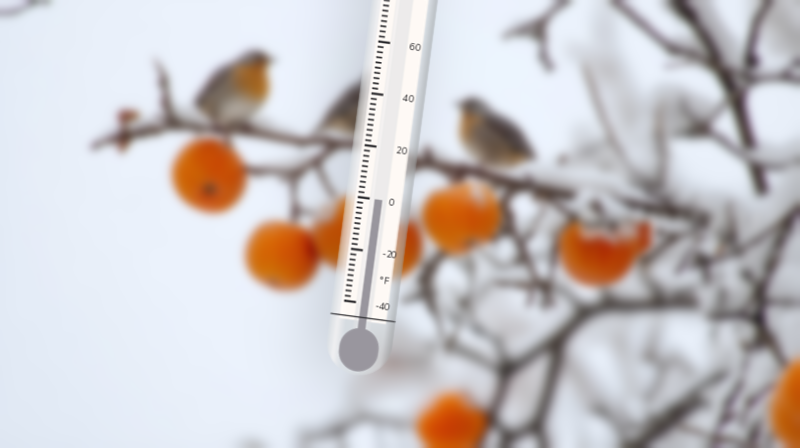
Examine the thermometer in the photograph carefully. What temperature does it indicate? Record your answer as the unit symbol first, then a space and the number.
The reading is °F 0
